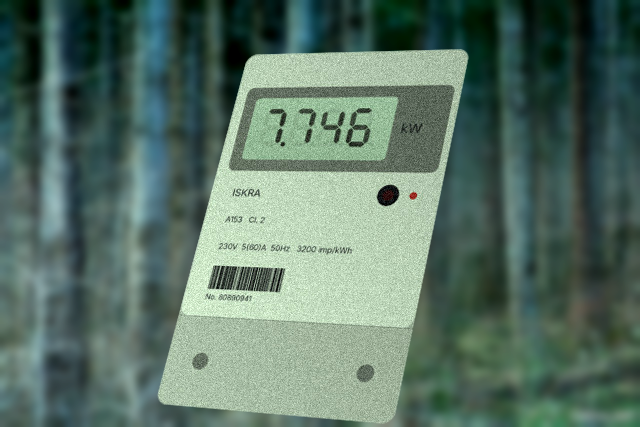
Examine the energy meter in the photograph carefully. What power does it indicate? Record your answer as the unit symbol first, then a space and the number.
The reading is kW 7.746
